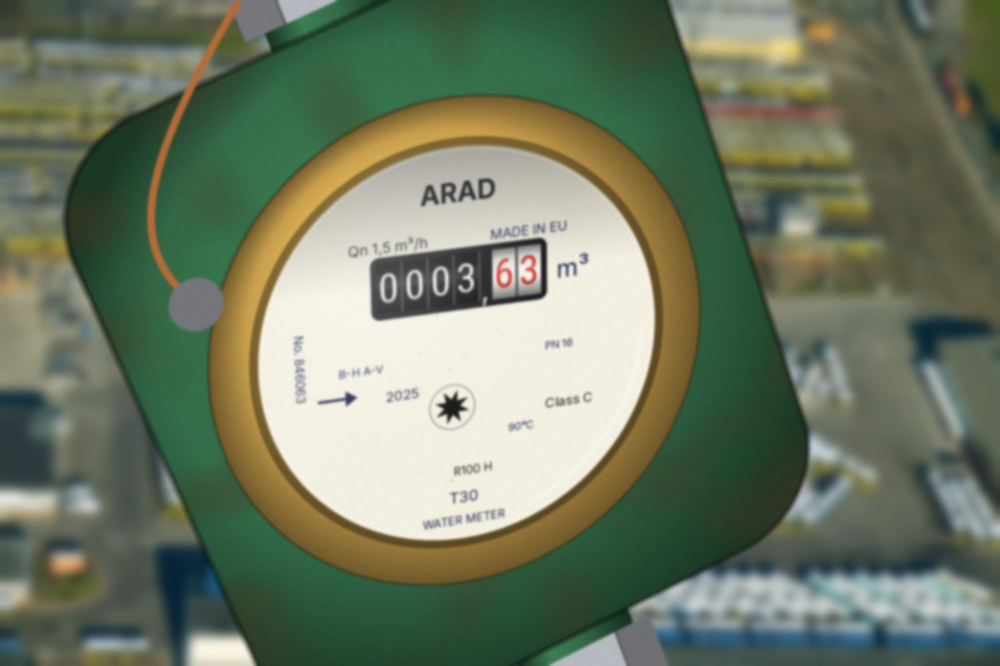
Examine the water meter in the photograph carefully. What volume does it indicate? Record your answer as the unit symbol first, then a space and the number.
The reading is m³ 3.63
